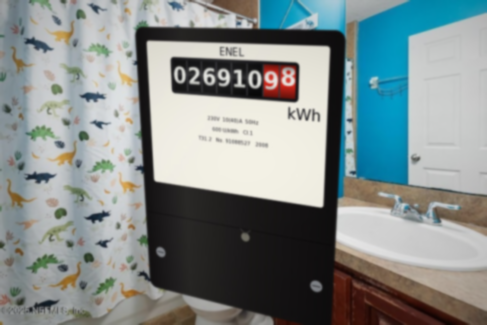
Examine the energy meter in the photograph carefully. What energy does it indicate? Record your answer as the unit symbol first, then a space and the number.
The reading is kWh 26910.98
